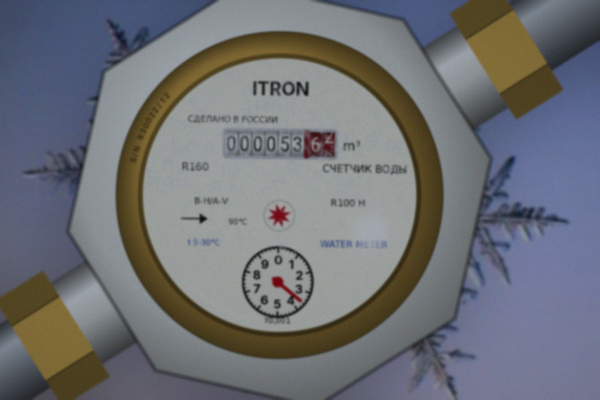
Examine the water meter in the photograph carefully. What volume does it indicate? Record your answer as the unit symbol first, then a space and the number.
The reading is m³ 53.623
